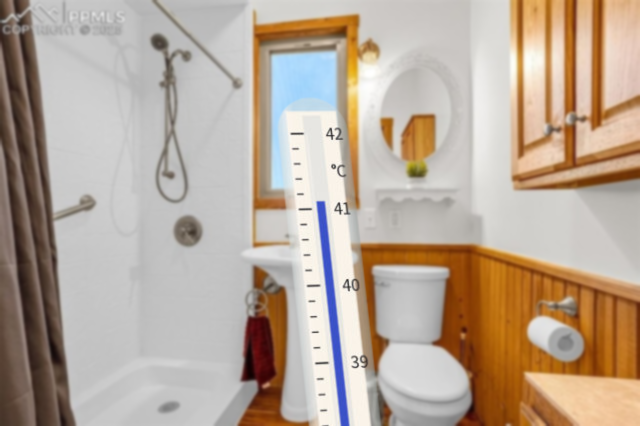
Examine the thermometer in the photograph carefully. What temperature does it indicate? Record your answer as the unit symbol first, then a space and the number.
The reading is °C 41.1
